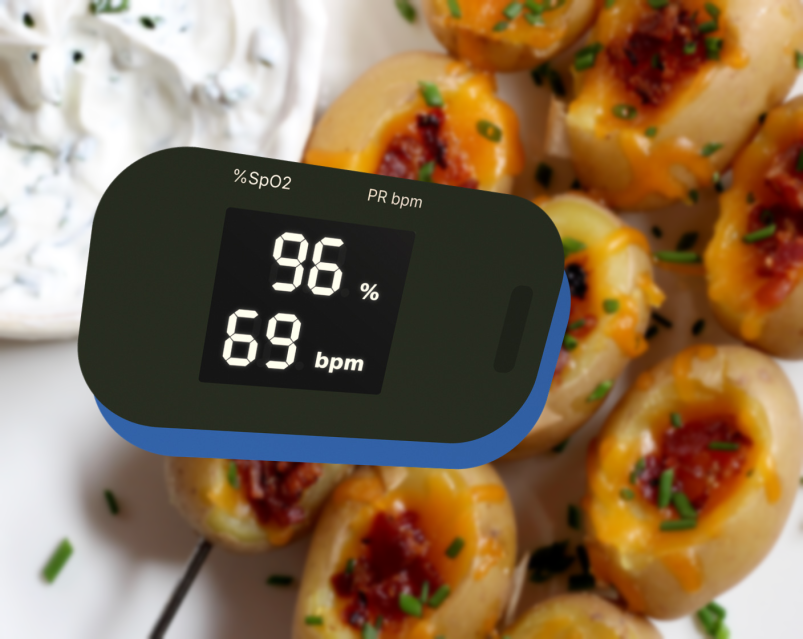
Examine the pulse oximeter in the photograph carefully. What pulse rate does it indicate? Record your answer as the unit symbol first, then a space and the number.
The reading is bpm 69
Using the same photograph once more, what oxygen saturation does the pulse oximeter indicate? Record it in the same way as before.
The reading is % 96
